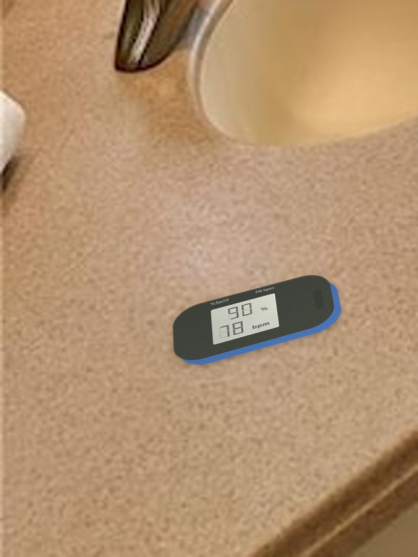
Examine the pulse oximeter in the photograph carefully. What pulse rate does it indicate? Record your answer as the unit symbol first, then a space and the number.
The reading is bpm 78
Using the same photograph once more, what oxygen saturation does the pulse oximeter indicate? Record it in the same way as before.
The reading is % 90
